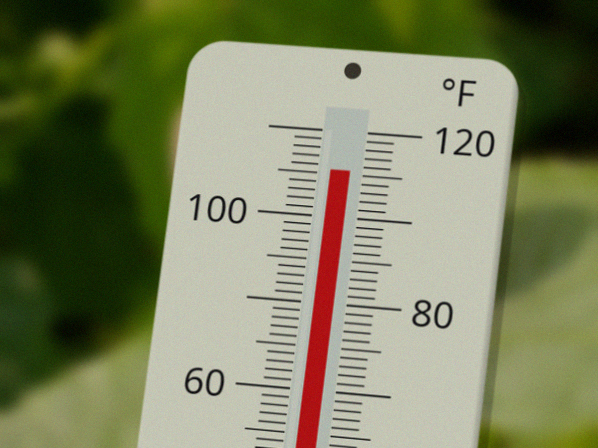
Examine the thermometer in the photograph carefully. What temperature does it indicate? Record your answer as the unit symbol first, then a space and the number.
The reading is °F 111
